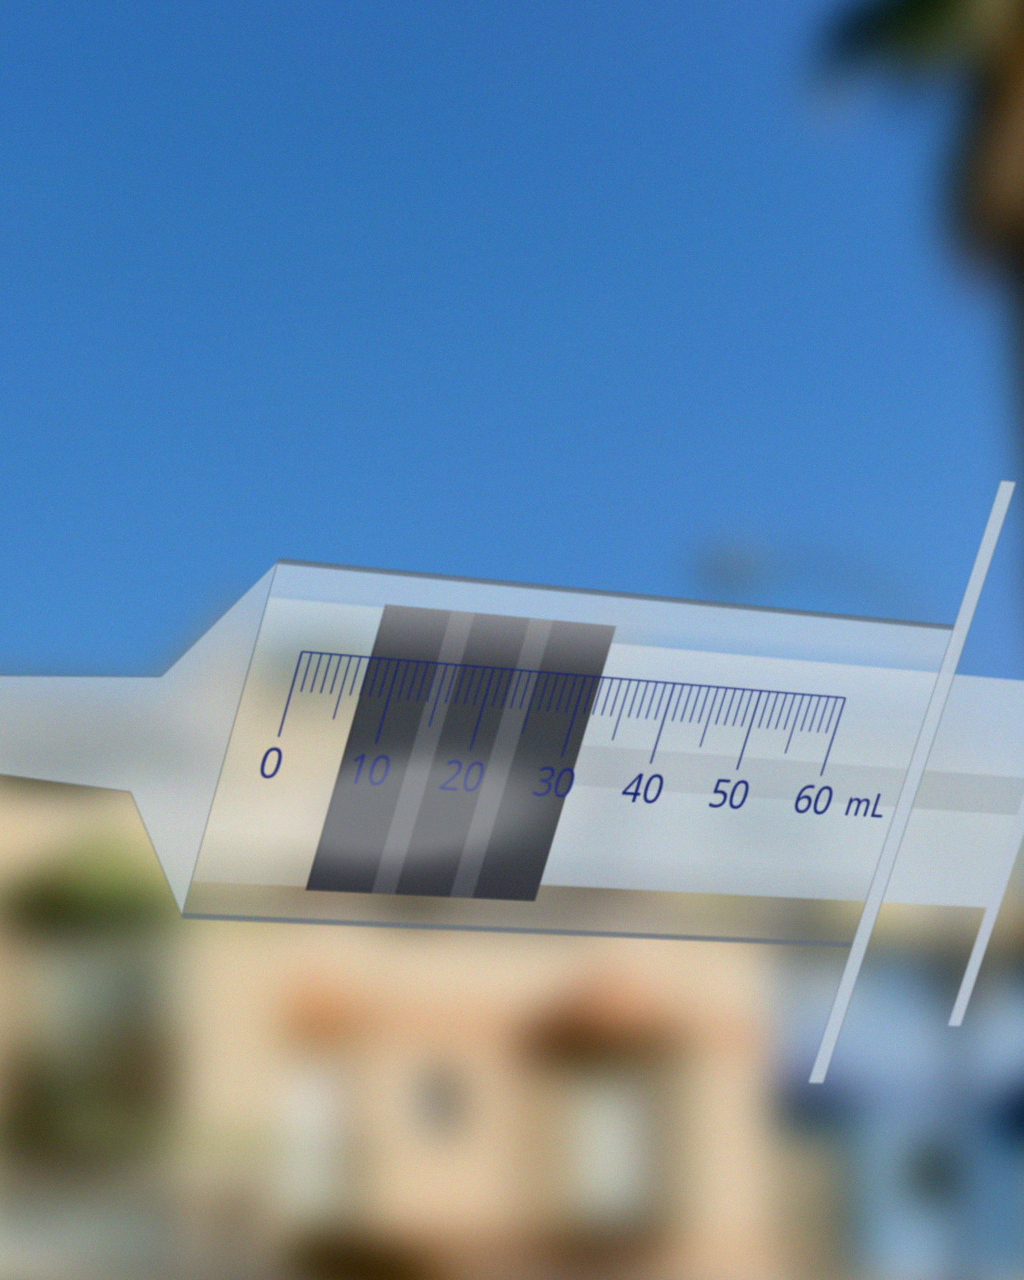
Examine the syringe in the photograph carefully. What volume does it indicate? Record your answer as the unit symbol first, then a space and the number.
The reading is mL 7
